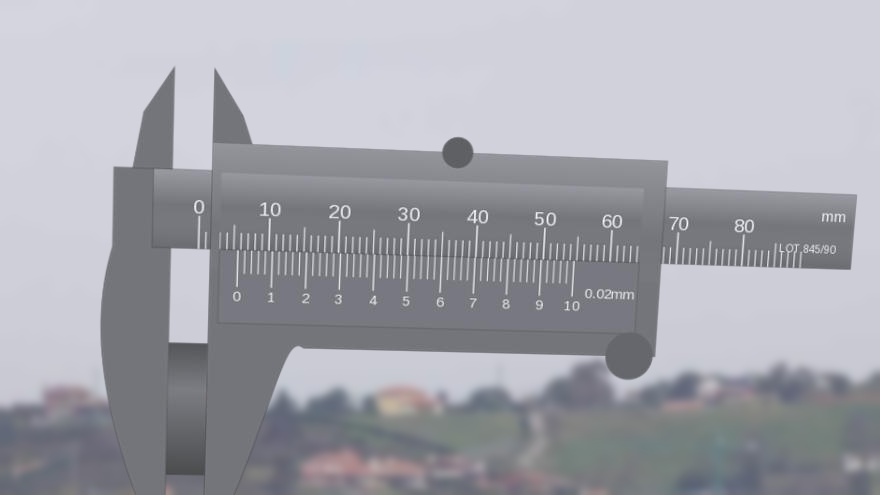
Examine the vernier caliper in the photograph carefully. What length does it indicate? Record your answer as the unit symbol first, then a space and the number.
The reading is mm 5.6
